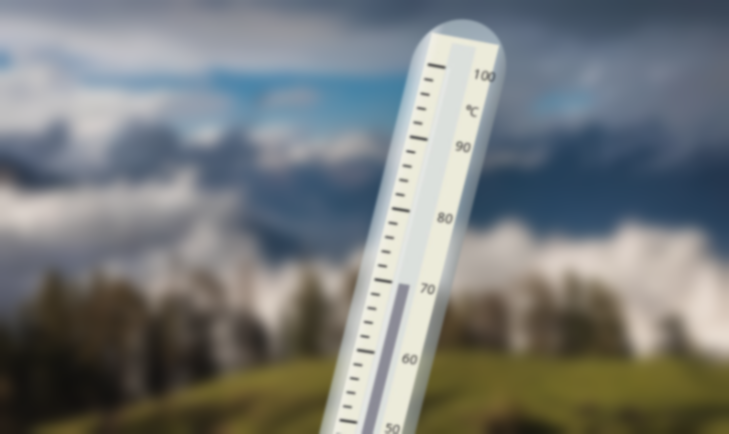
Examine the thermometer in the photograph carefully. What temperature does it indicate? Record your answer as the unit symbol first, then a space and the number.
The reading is °C 70
